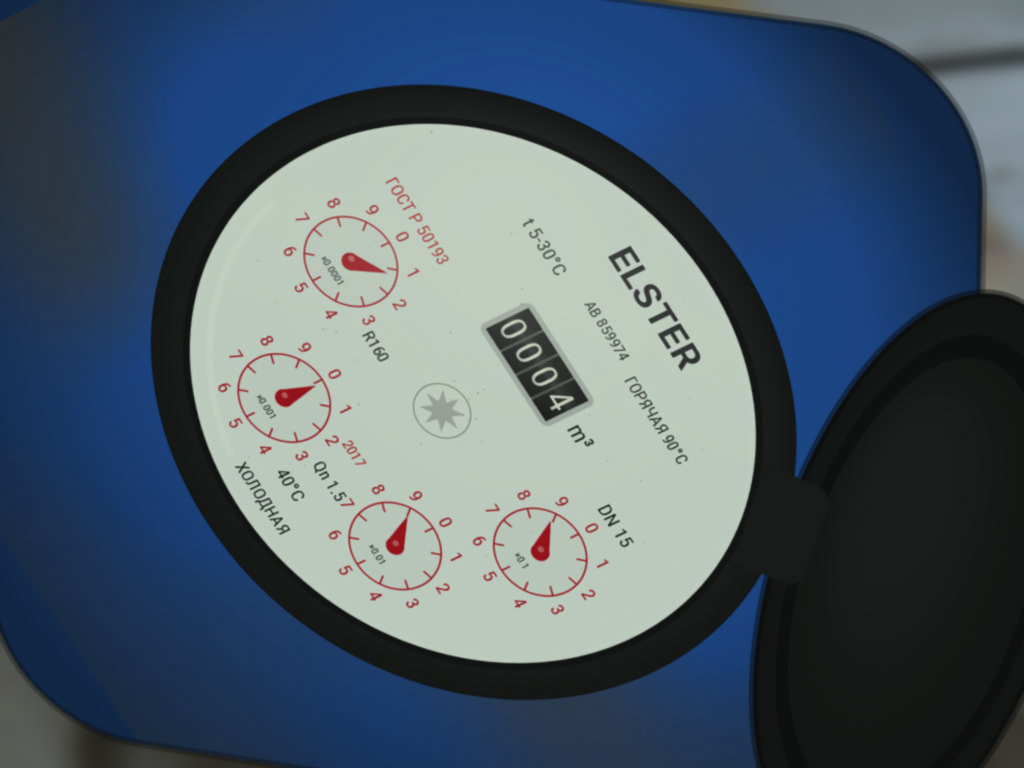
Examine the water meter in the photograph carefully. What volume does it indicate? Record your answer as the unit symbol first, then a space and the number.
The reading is m³ 4.8901
